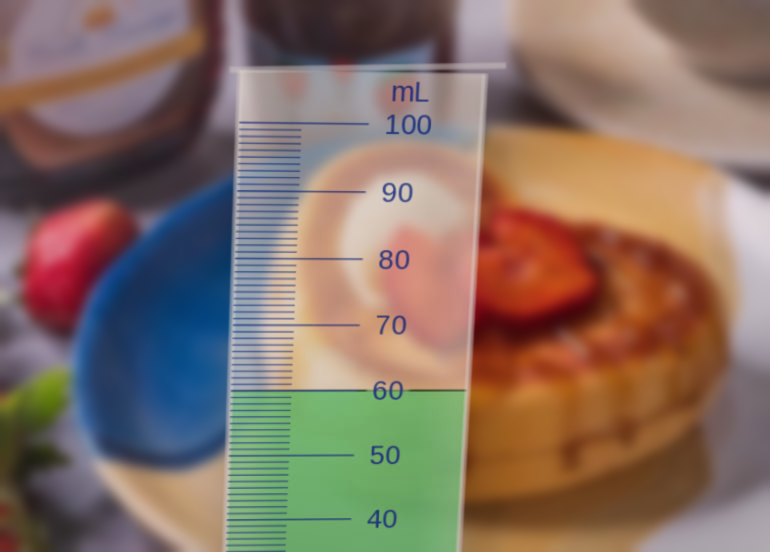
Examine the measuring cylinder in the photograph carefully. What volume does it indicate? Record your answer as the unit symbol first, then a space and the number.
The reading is mL 60
